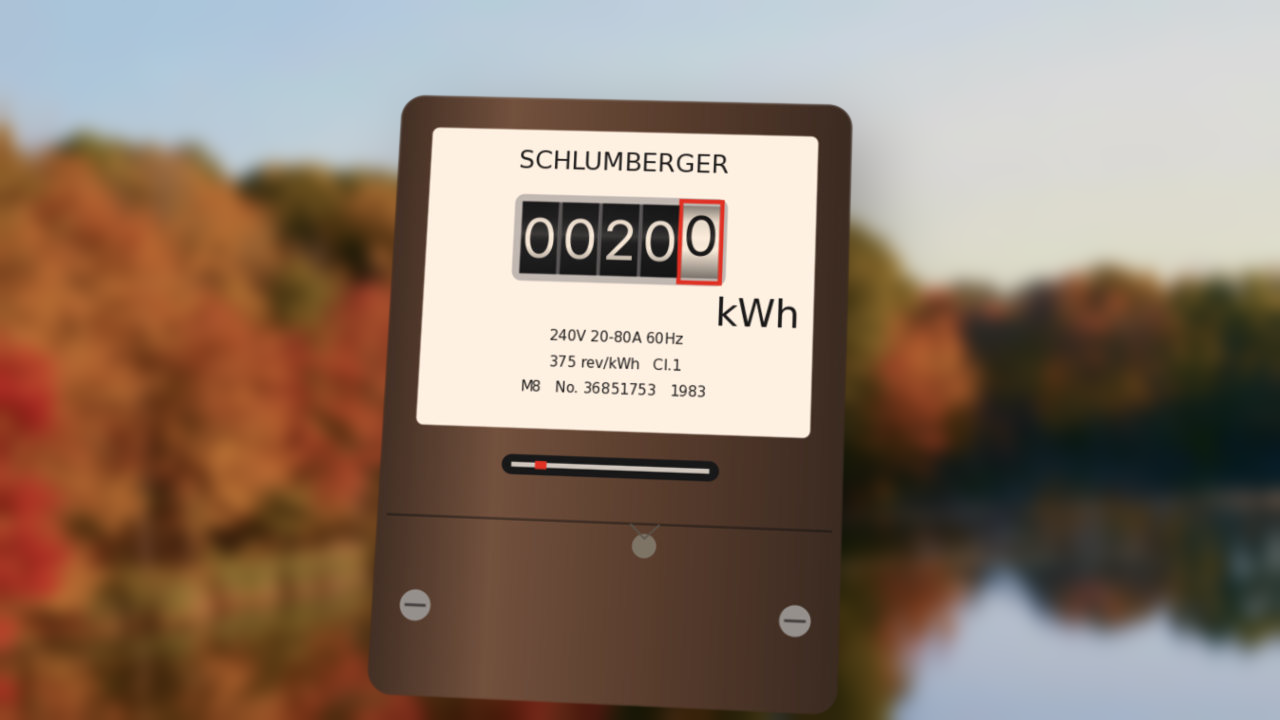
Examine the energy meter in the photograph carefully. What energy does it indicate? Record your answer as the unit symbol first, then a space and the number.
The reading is kWh 20.0
